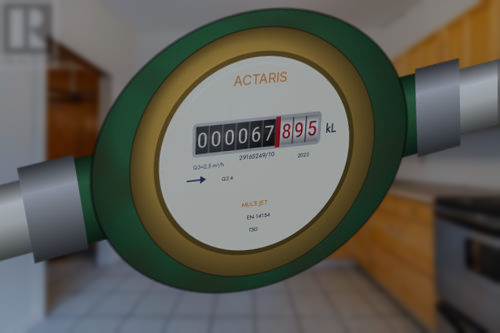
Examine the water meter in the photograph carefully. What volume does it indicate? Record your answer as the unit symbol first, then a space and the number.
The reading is kL 67.895
